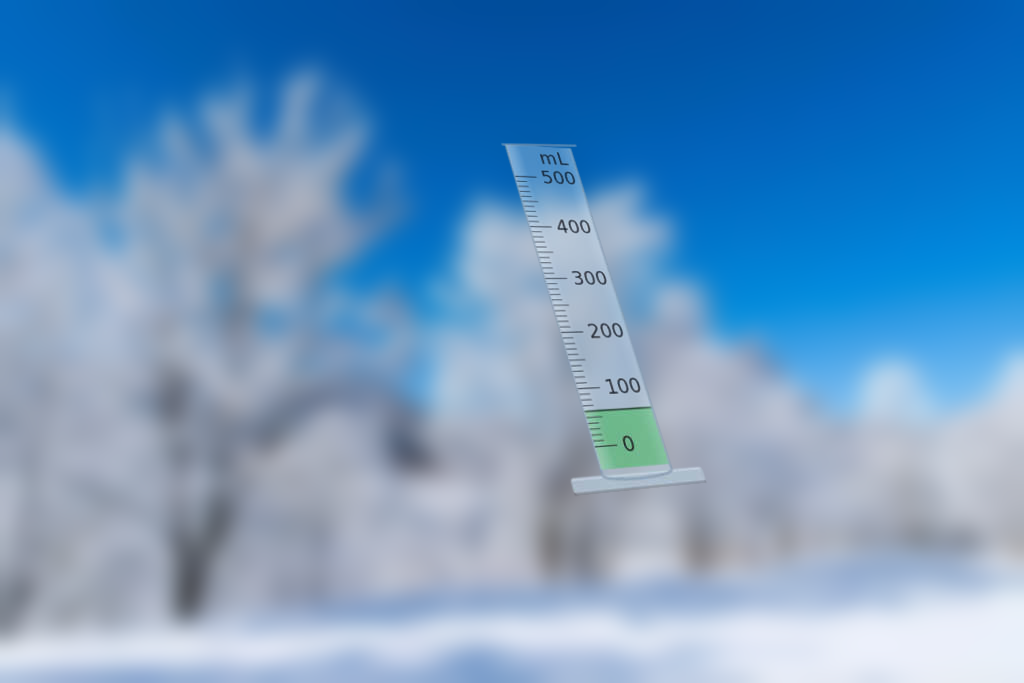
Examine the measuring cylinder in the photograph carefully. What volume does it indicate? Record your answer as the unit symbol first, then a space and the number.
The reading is mL 60
